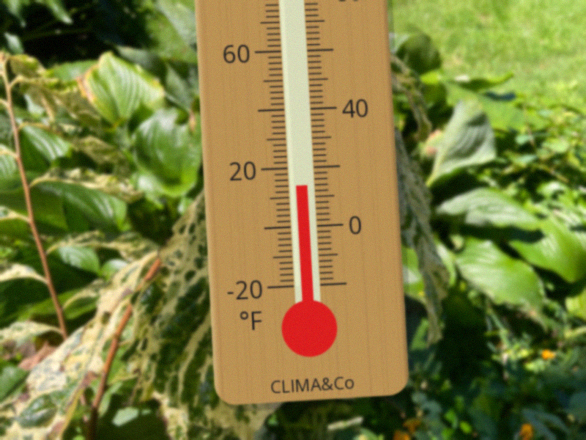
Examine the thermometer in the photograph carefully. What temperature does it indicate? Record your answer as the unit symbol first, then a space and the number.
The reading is °F 14
